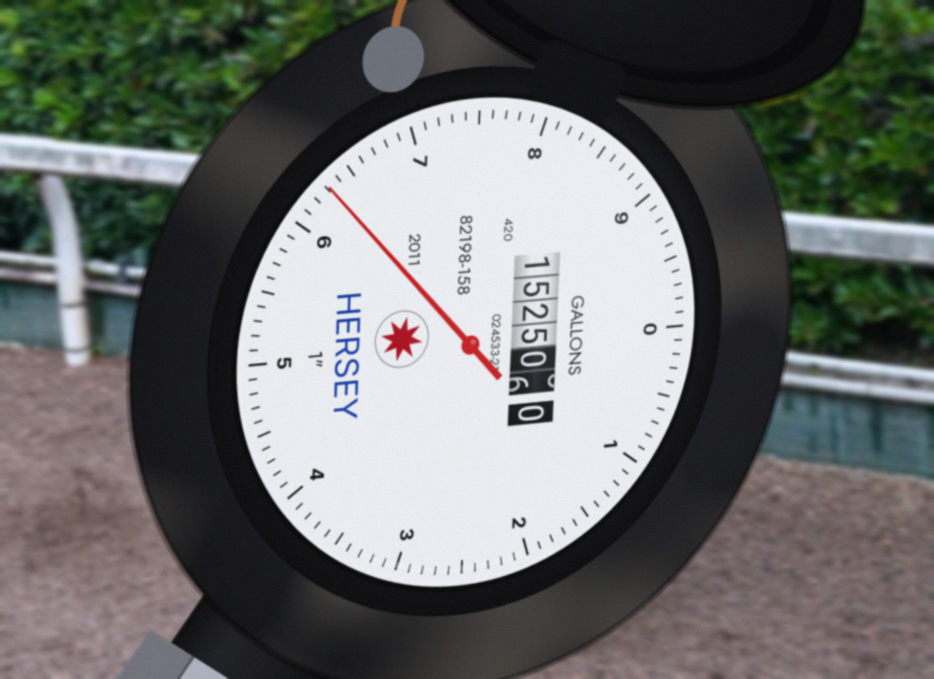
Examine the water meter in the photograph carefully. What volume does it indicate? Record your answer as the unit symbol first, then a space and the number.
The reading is gal 1525056.3
